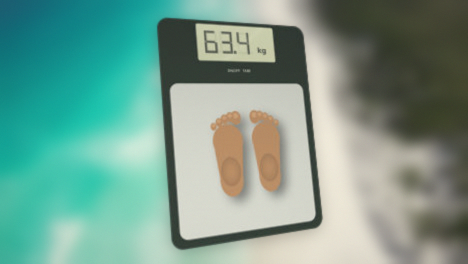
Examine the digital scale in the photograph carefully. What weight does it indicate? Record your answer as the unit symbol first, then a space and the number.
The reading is kg 63.4
